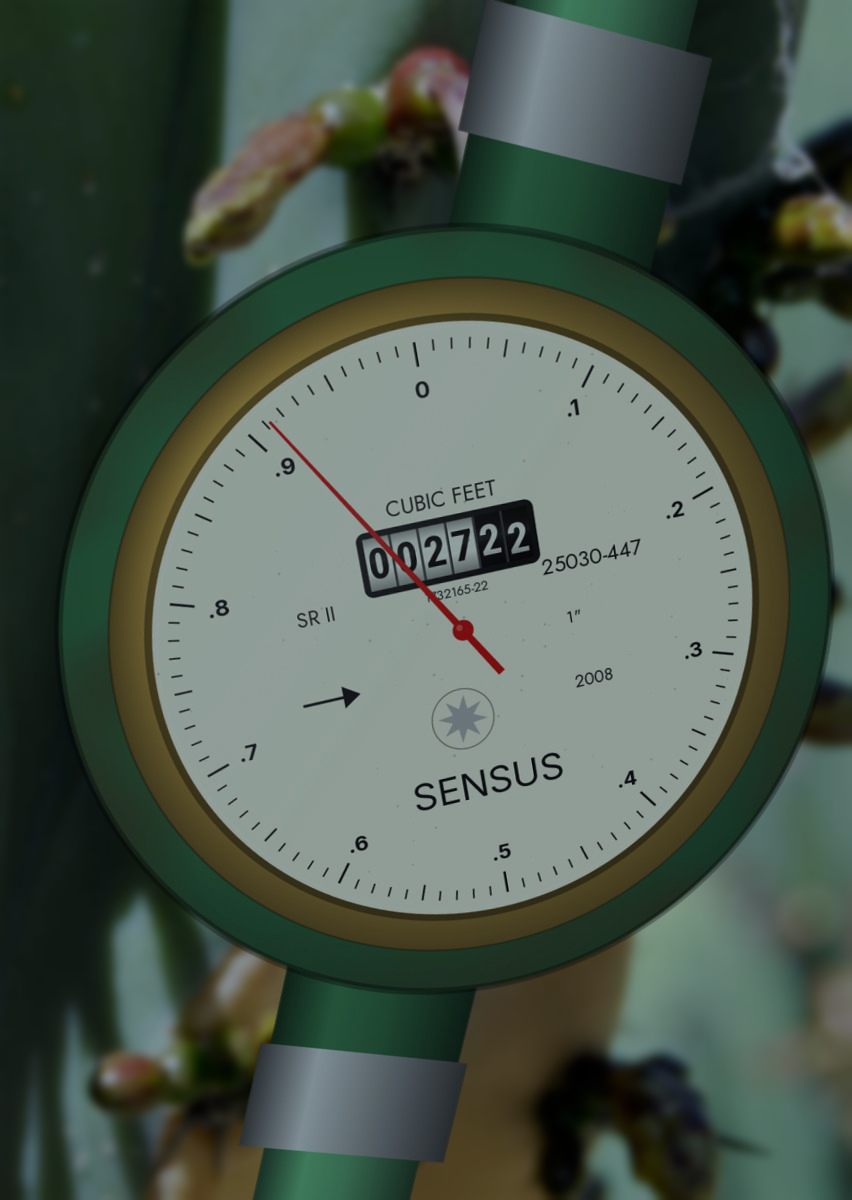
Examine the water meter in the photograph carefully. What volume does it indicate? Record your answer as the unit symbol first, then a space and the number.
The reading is ft³ 2721.91
